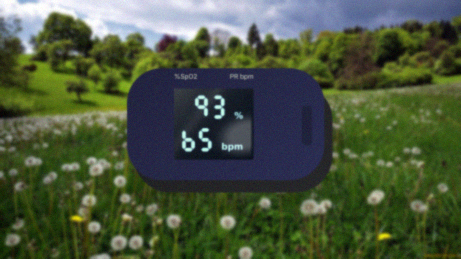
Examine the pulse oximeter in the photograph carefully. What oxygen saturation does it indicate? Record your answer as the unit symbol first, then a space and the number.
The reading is % 93
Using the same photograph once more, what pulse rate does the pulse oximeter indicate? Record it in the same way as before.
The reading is bpm 65
